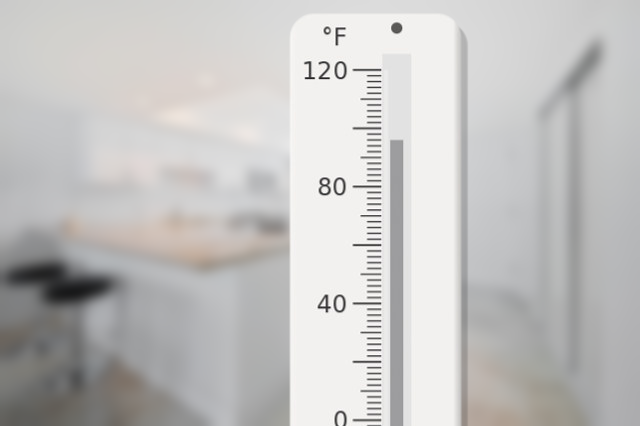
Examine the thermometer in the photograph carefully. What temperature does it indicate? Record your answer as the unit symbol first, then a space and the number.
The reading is °F 96
